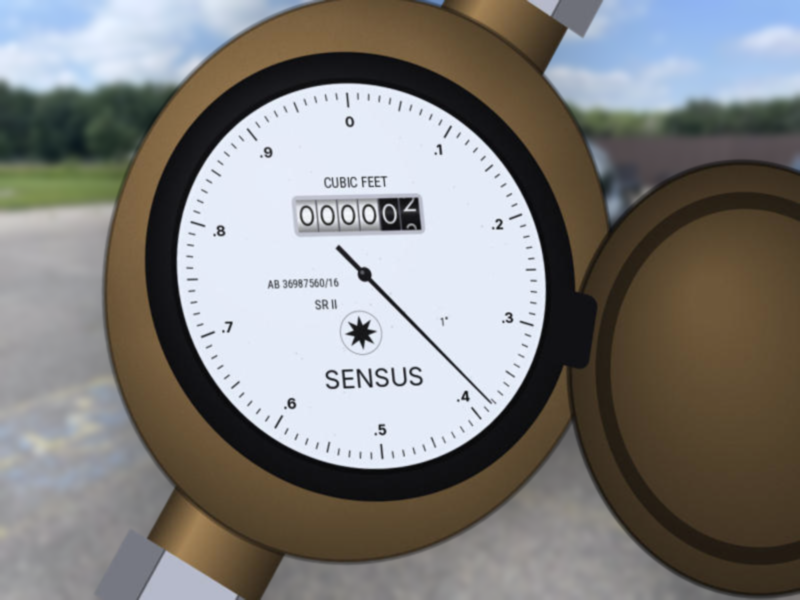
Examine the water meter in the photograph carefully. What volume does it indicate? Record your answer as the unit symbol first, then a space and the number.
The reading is ft³ 2.38
